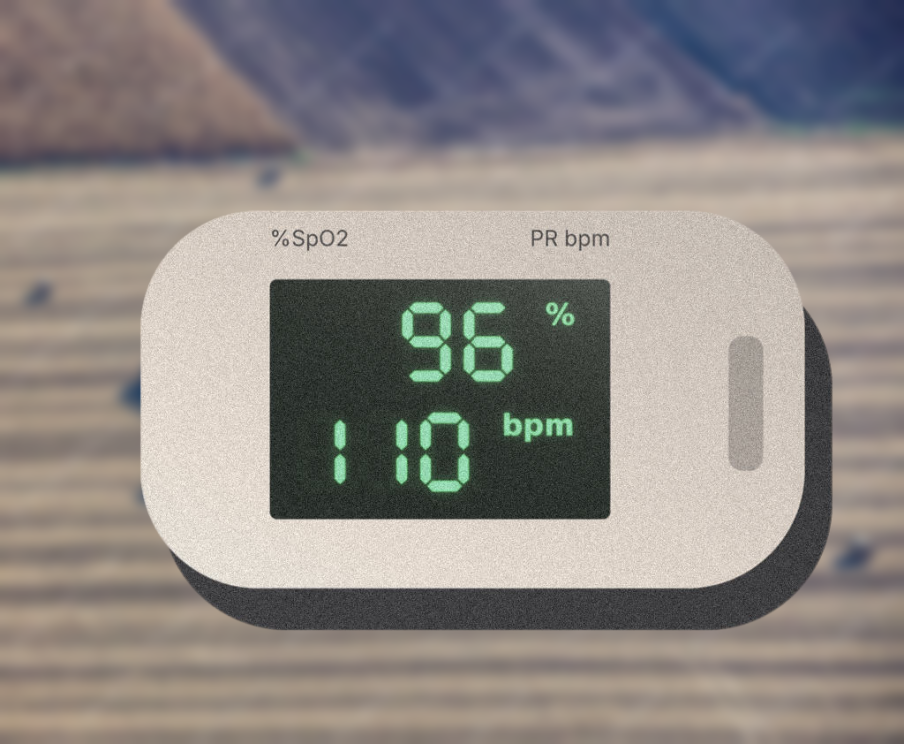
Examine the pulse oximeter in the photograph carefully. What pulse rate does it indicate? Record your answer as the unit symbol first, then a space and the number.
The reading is bpm 110
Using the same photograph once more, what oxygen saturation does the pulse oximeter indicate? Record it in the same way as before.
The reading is % 96
